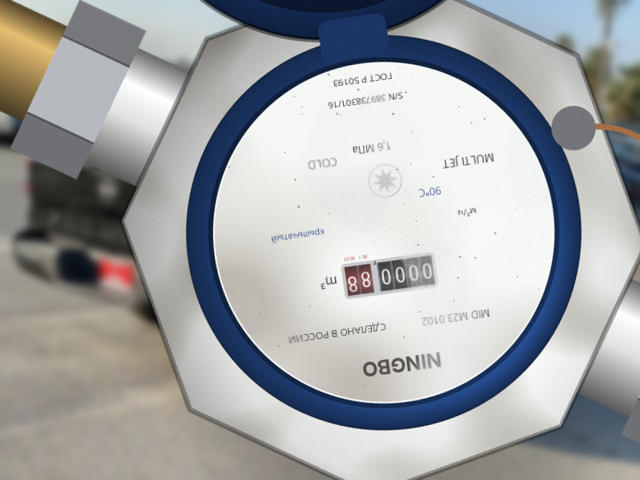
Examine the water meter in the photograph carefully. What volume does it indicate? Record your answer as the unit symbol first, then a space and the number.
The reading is m³ 0.88
